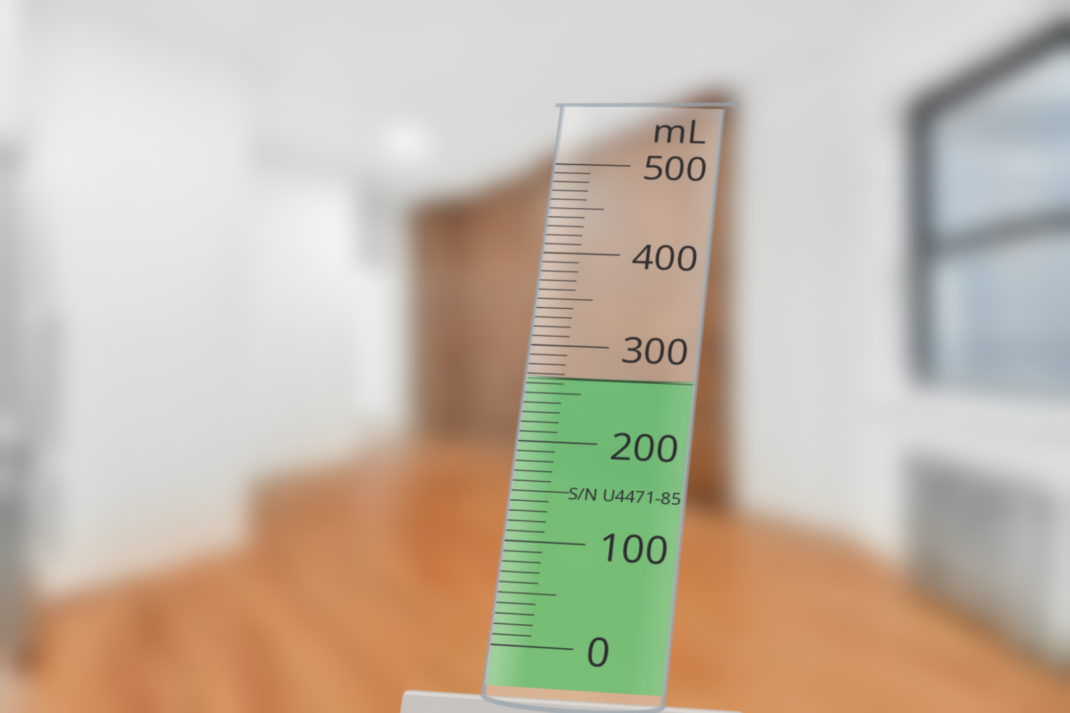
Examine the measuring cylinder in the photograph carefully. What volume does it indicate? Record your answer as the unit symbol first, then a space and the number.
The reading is mL 265
